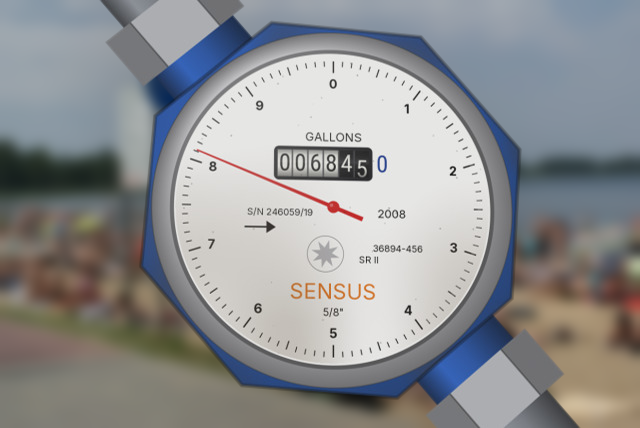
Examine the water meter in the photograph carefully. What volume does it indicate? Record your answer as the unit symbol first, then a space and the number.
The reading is gal 68448.1
